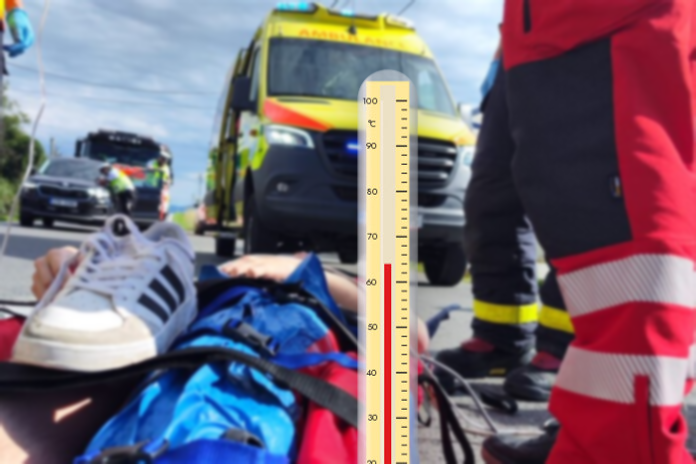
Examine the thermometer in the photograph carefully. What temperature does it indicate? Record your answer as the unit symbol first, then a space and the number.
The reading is °C 64
